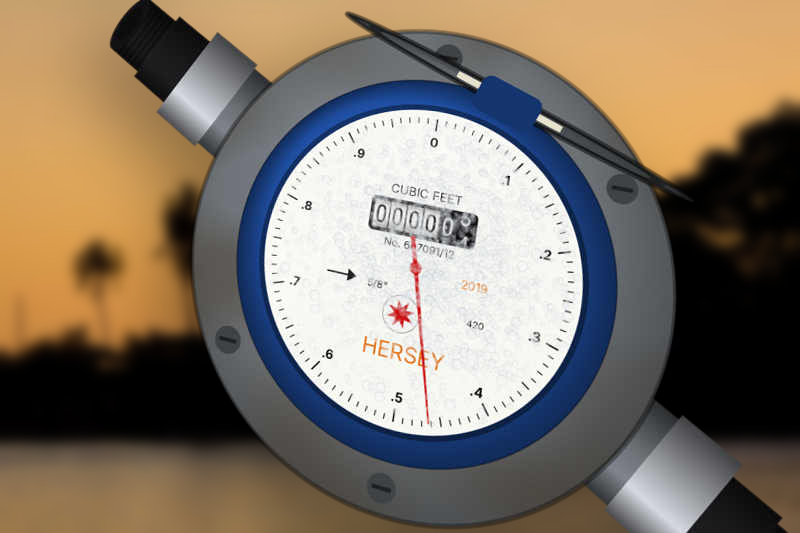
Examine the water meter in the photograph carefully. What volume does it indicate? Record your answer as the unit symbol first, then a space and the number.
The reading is ft³ 3.46
